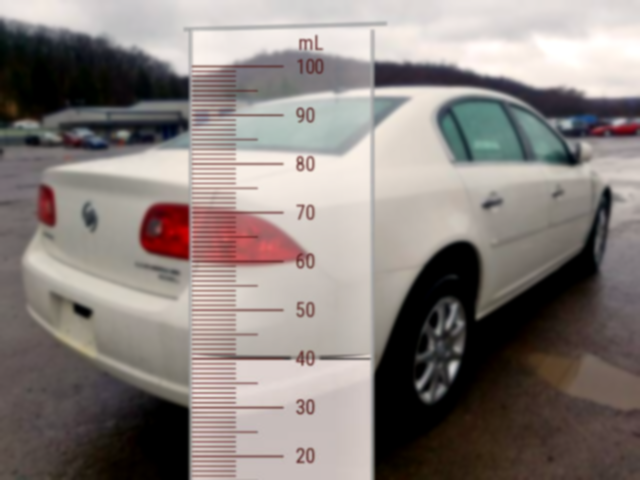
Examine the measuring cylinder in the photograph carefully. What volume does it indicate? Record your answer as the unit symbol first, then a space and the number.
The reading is mL 40
